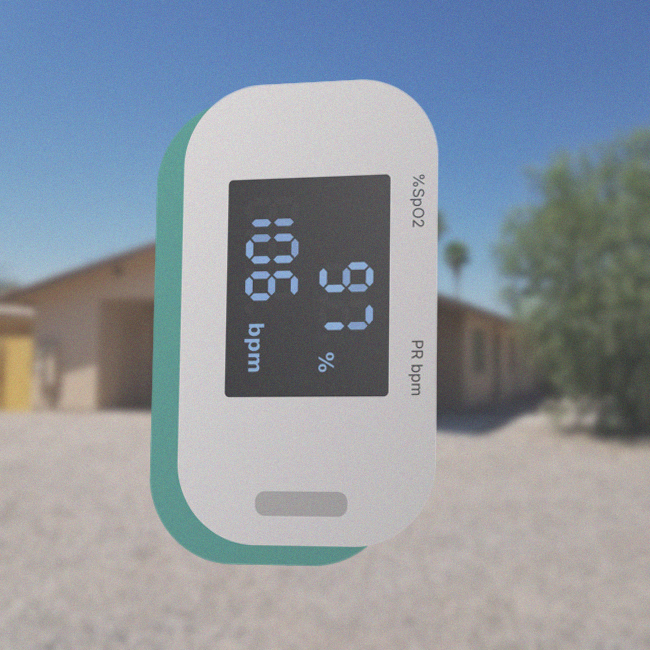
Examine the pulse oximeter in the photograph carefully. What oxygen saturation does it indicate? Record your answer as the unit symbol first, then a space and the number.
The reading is % 97
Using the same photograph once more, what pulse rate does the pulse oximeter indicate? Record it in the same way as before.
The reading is bpm 106
